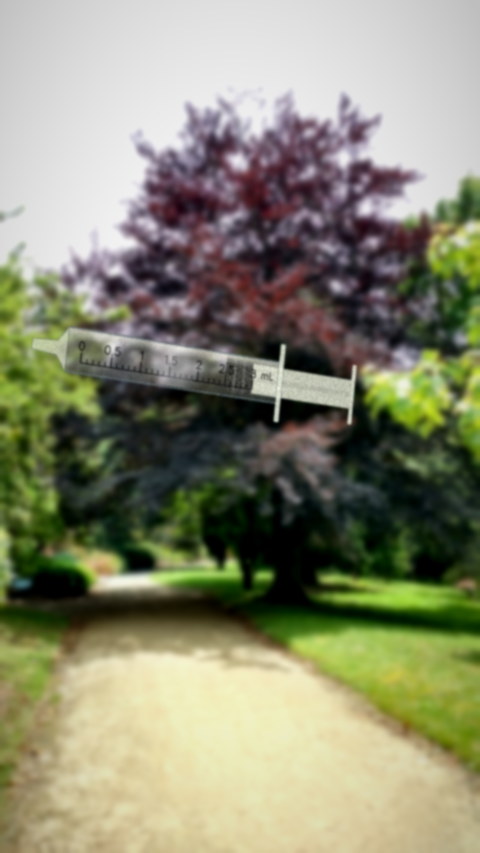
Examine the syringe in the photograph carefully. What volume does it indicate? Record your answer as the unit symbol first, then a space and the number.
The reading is mL 2.5
